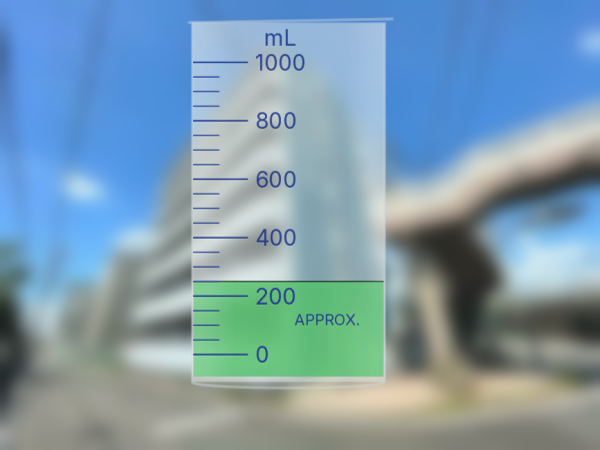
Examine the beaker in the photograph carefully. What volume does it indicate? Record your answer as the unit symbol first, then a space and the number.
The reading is mL 250
